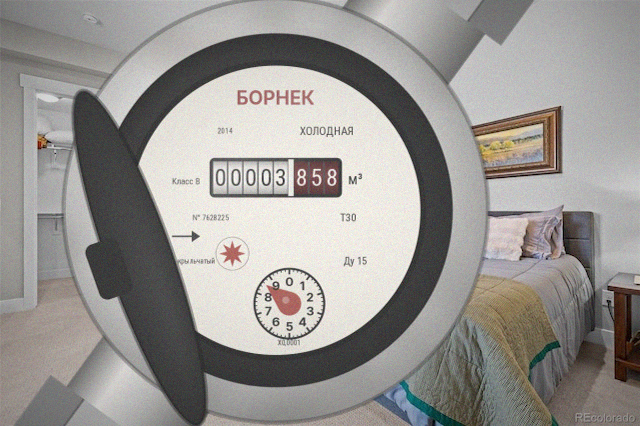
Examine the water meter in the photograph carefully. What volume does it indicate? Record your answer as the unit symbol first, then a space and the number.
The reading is m³ 3.8588
